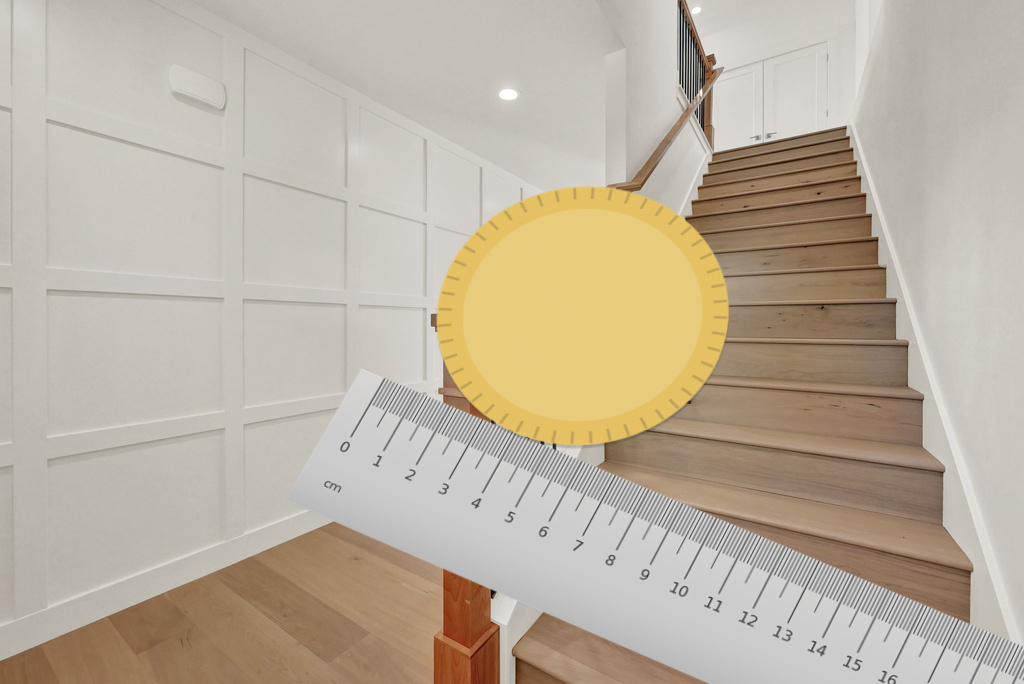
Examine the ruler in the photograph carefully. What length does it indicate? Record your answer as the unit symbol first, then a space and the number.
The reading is cm 8
